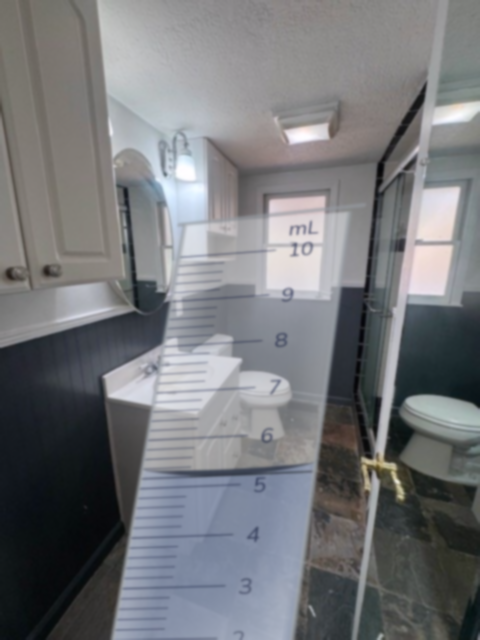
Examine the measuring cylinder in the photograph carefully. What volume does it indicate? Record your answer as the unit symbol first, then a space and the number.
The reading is mL 5.2
